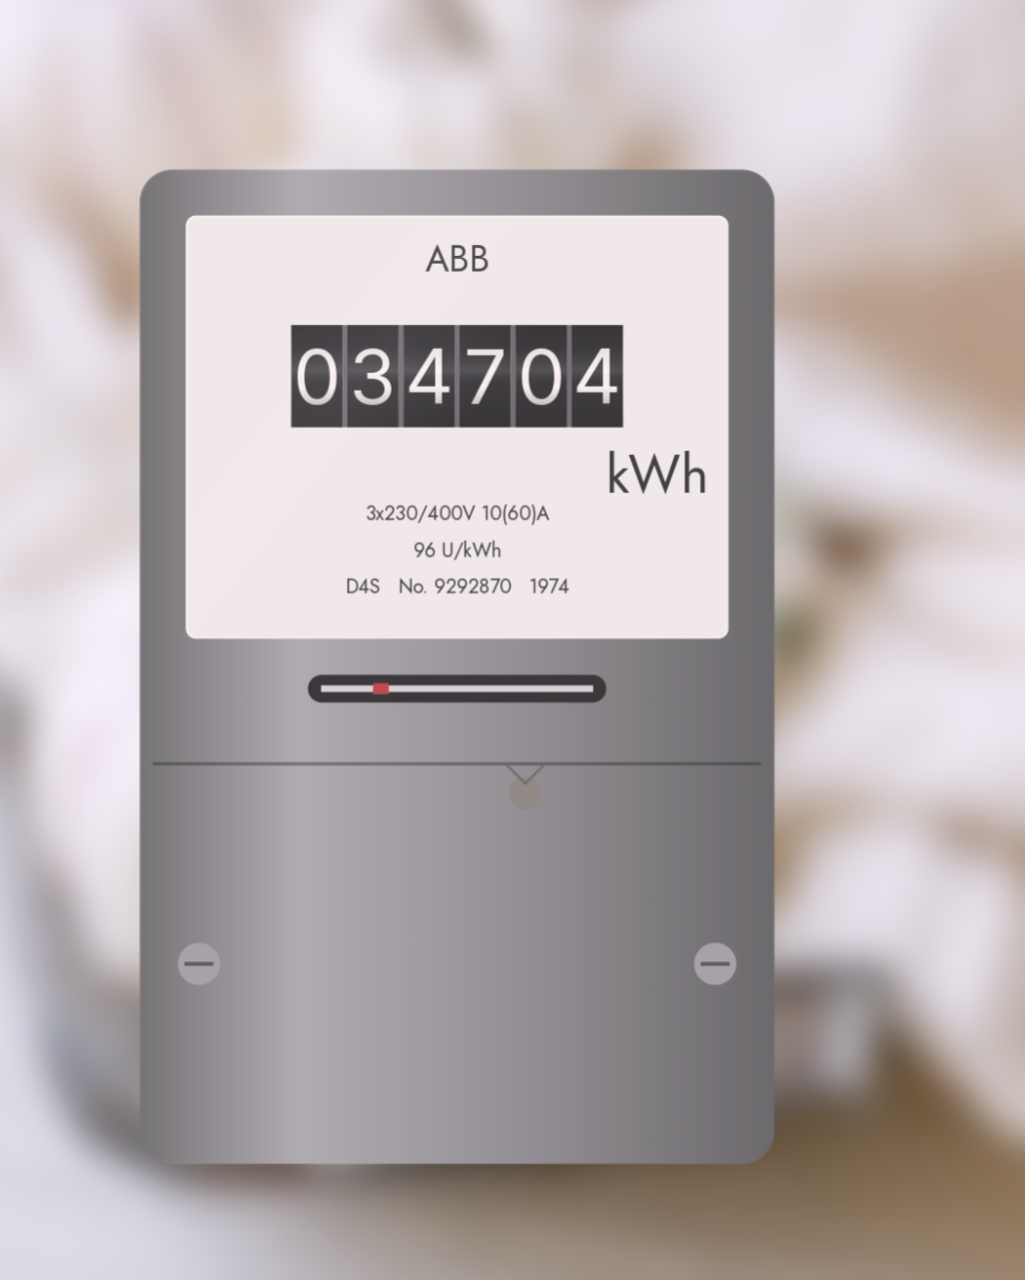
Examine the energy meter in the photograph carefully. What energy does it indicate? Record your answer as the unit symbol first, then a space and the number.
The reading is kWh 34704
